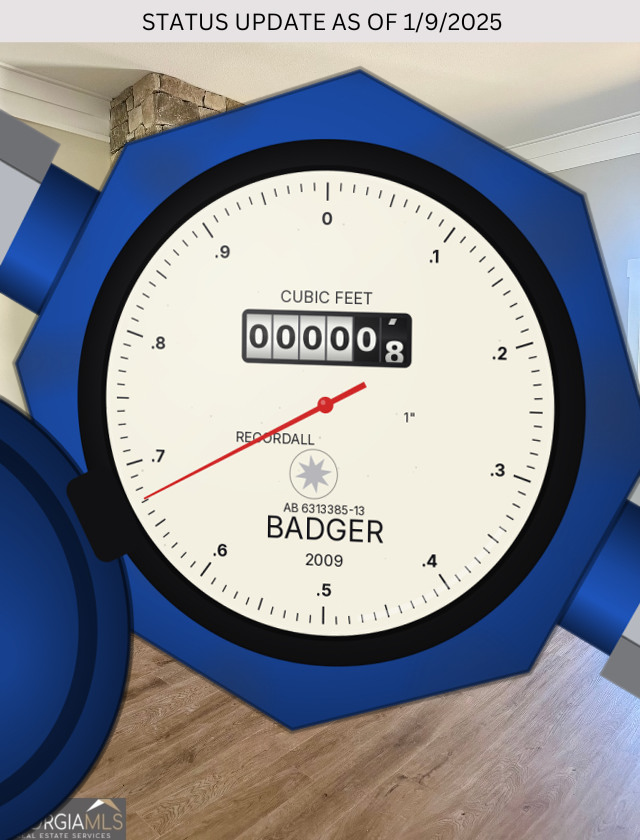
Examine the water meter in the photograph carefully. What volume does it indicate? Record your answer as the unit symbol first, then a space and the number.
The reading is ft³ 7.67
